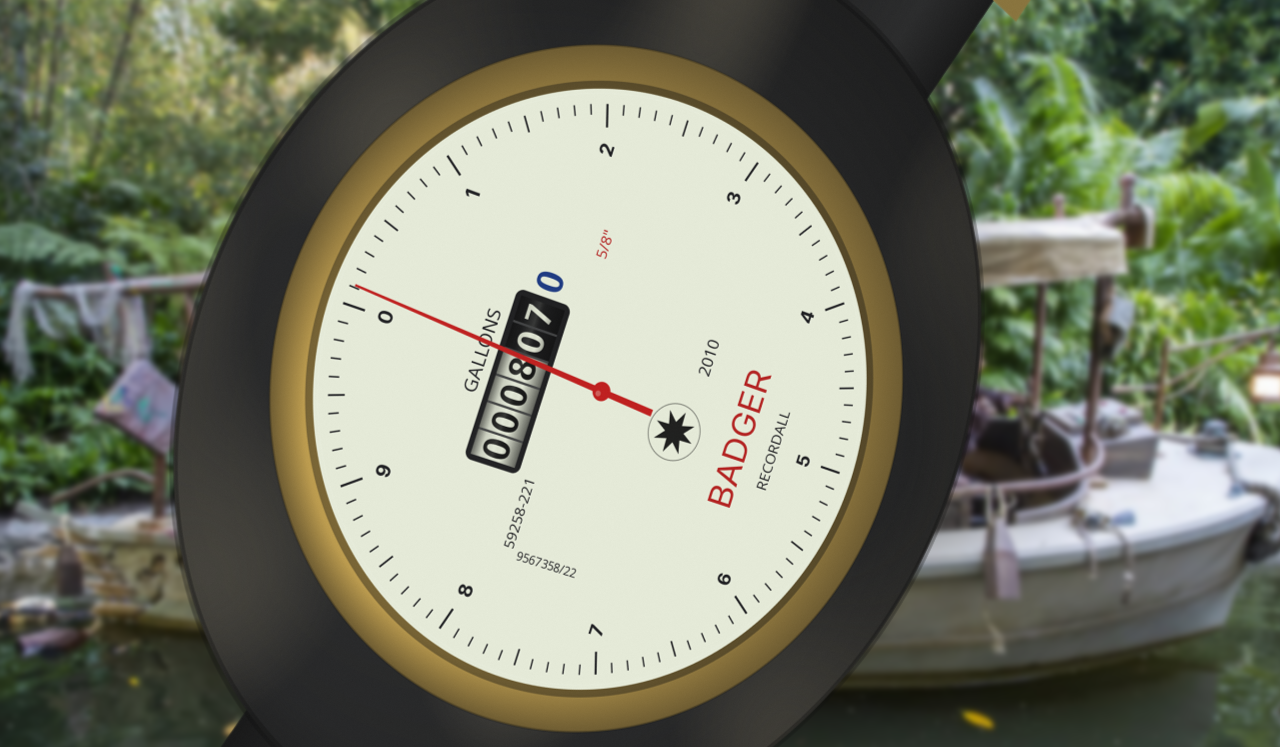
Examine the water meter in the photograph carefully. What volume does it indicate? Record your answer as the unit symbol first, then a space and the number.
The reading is gal 8070.1
